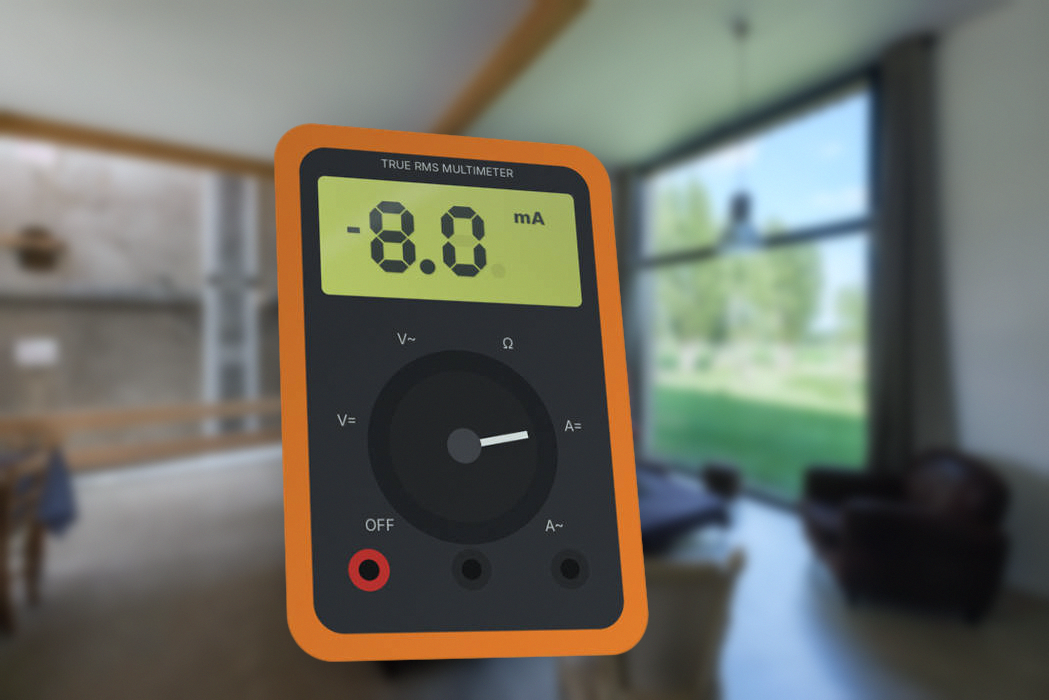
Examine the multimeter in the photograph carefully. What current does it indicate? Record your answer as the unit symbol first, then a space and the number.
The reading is mA -8.0
